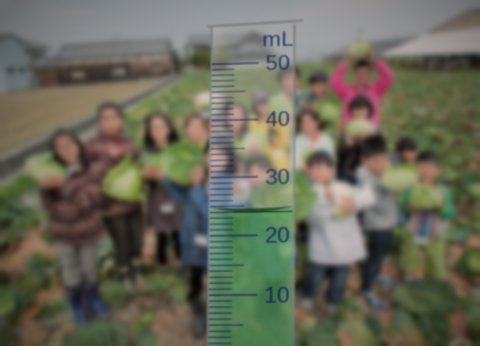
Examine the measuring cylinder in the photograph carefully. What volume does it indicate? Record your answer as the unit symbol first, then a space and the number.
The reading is mL 24
